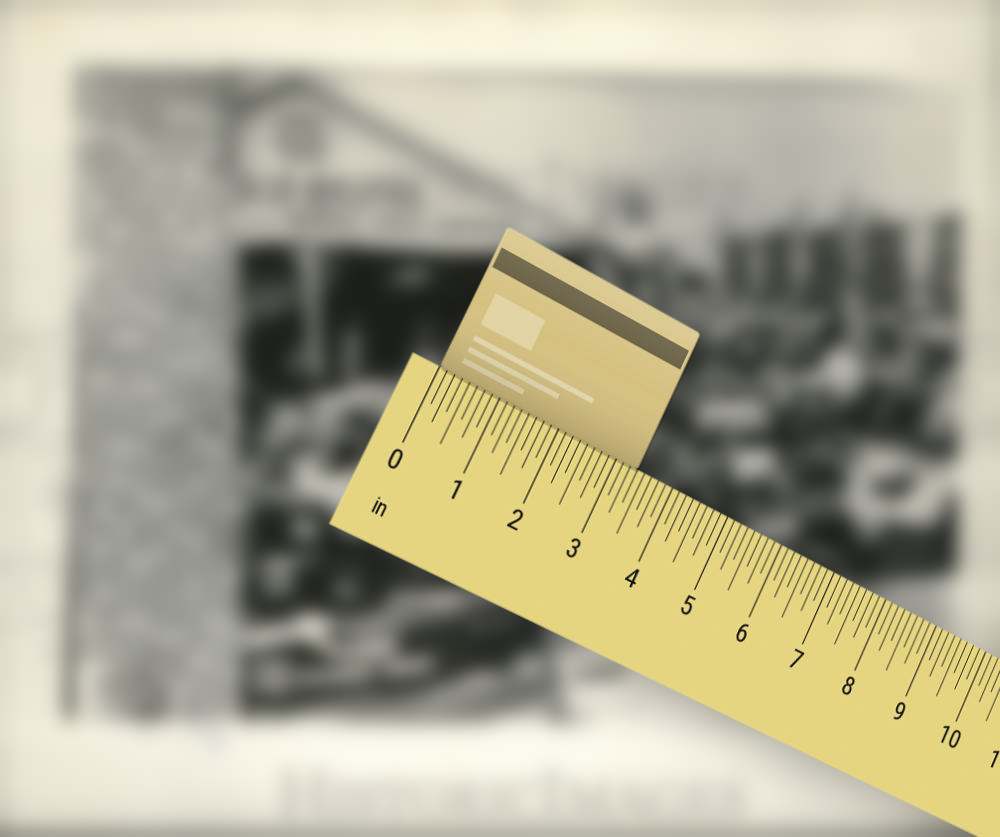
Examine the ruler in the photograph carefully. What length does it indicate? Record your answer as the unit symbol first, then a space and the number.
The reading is in 3.375
